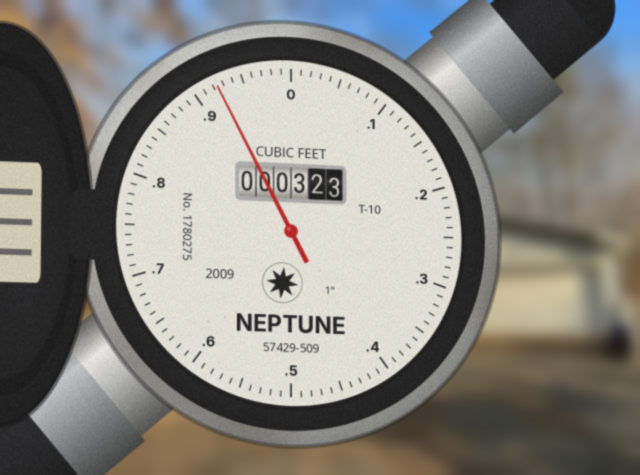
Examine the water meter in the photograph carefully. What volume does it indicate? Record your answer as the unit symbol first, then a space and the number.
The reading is ft³ 322.92
